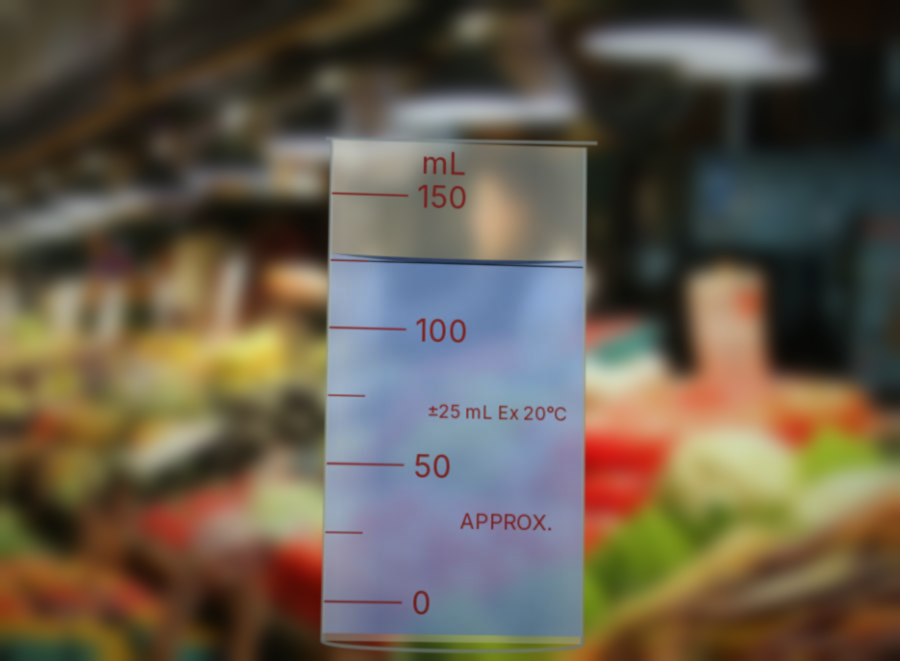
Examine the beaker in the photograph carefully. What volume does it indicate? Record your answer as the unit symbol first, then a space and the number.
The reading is mL 125
